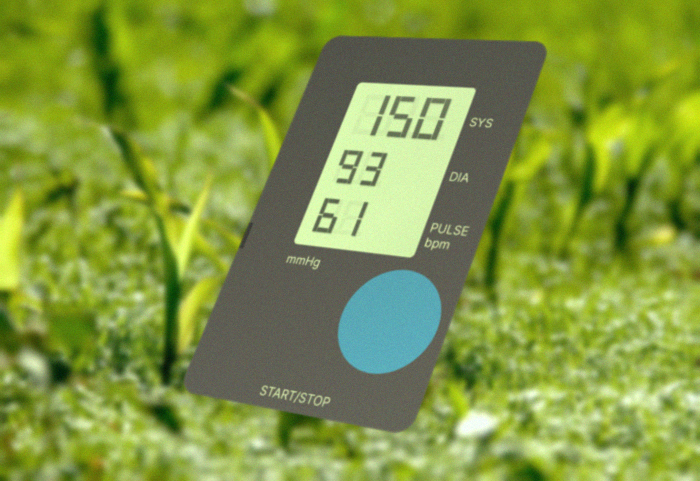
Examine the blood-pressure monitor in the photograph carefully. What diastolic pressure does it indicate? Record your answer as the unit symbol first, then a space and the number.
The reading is mmHg 93
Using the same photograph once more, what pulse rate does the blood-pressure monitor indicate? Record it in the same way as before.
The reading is bpm 61
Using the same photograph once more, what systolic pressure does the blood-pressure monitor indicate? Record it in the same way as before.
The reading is mmHg 150
